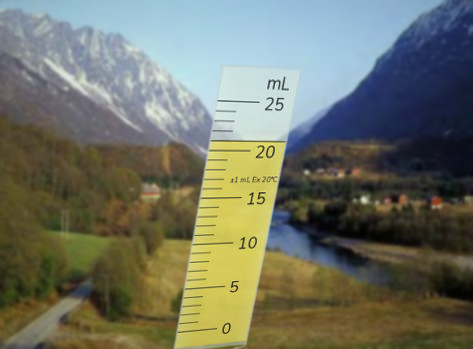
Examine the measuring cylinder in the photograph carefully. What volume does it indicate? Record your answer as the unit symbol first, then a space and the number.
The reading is mL 21
